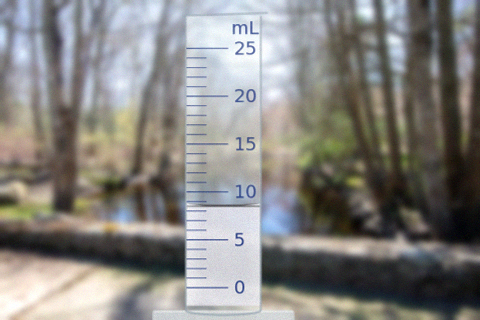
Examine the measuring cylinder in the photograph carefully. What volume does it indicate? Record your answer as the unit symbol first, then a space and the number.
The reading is mL 8.5
